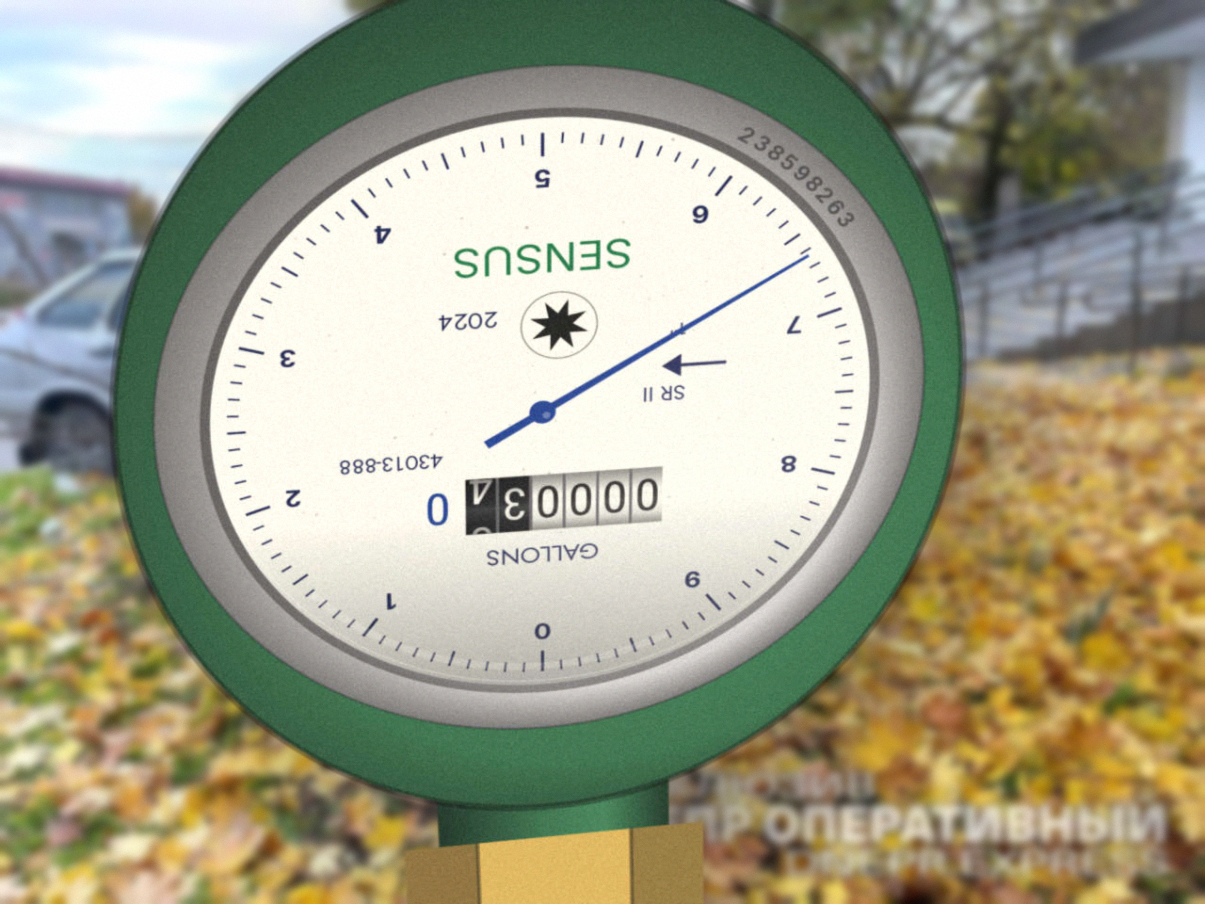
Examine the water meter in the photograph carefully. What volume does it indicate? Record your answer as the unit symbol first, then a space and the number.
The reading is gal 336.6
